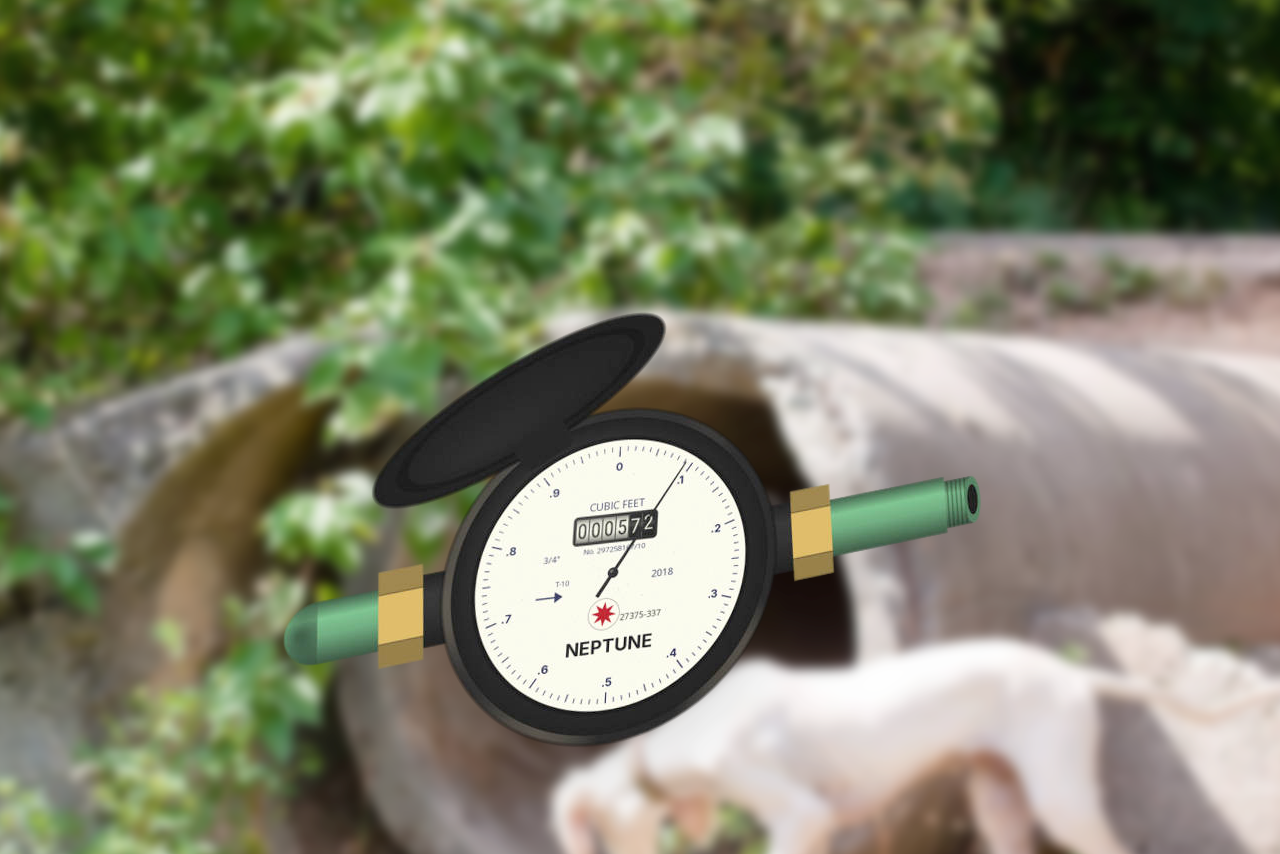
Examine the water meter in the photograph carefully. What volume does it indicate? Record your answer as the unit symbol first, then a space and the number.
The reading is ft³ 572.09
